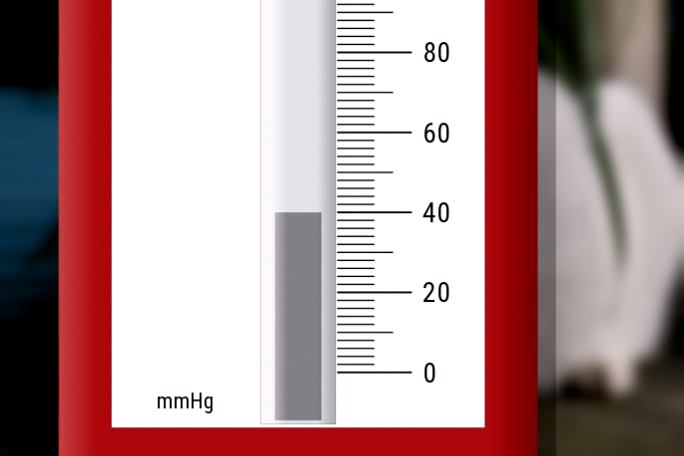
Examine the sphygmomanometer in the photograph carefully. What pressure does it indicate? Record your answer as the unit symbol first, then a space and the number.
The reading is mmHg 40
